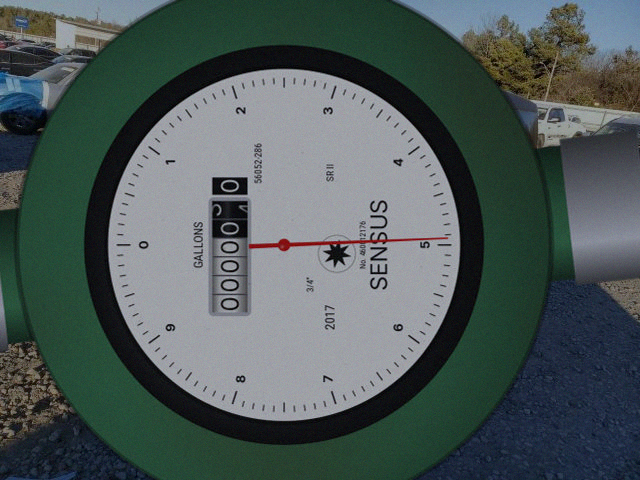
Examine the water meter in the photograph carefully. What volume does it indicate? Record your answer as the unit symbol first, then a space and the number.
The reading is gal 34.9
